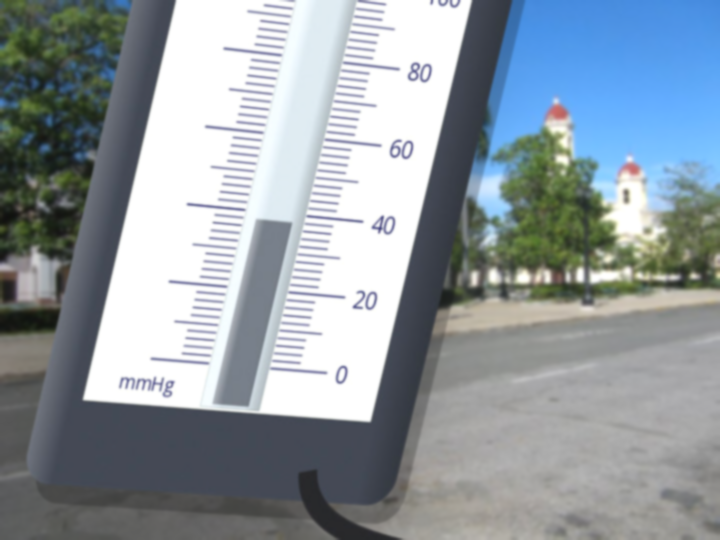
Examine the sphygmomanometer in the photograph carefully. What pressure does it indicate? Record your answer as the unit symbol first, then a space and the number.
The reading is mmHg 38
